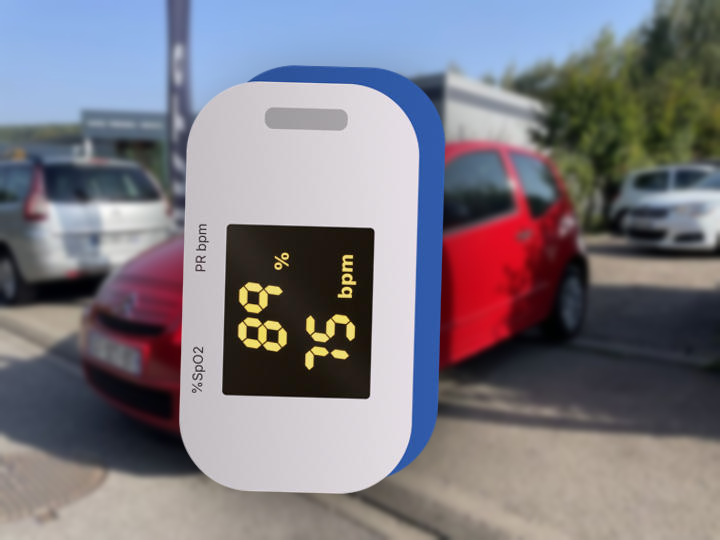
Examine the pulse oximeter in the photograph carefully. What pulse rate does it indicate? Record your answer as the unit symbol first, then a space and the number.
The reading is bpm 75
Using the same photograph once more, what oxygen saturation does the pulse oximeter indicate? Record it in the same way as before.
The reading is % 89
